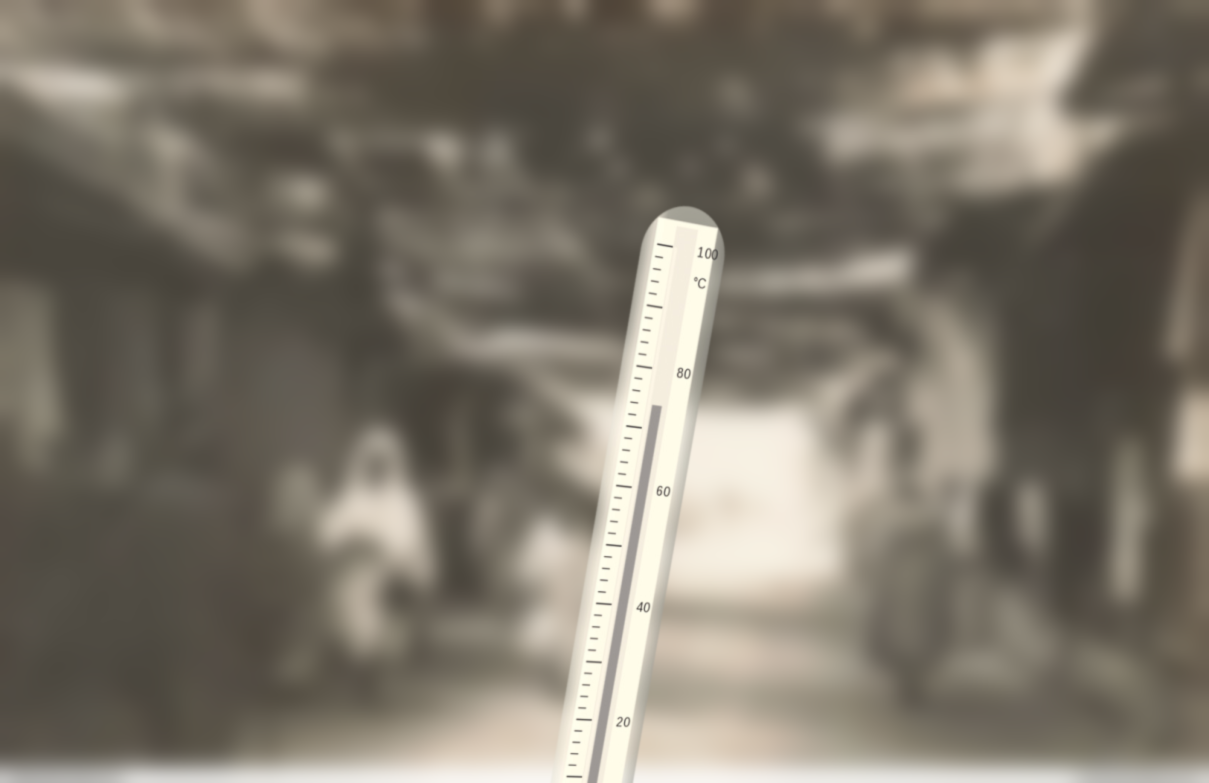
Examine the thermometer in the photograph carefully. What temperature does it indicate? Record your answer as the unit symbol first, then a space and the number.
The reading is °C 74
